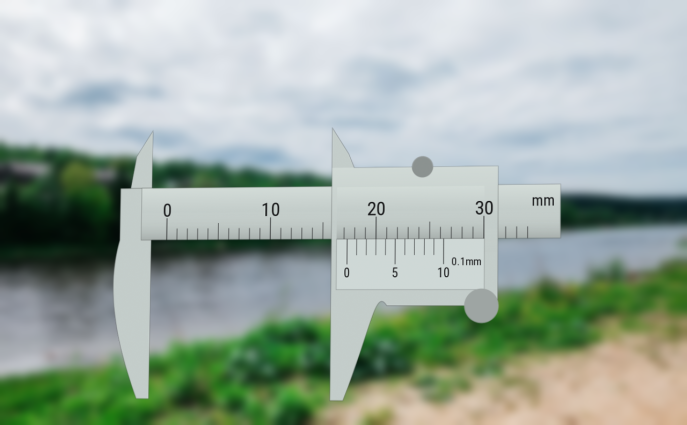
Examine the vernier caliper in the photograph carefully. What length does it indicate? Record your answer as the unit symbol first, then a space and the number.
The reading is mm 17.3
